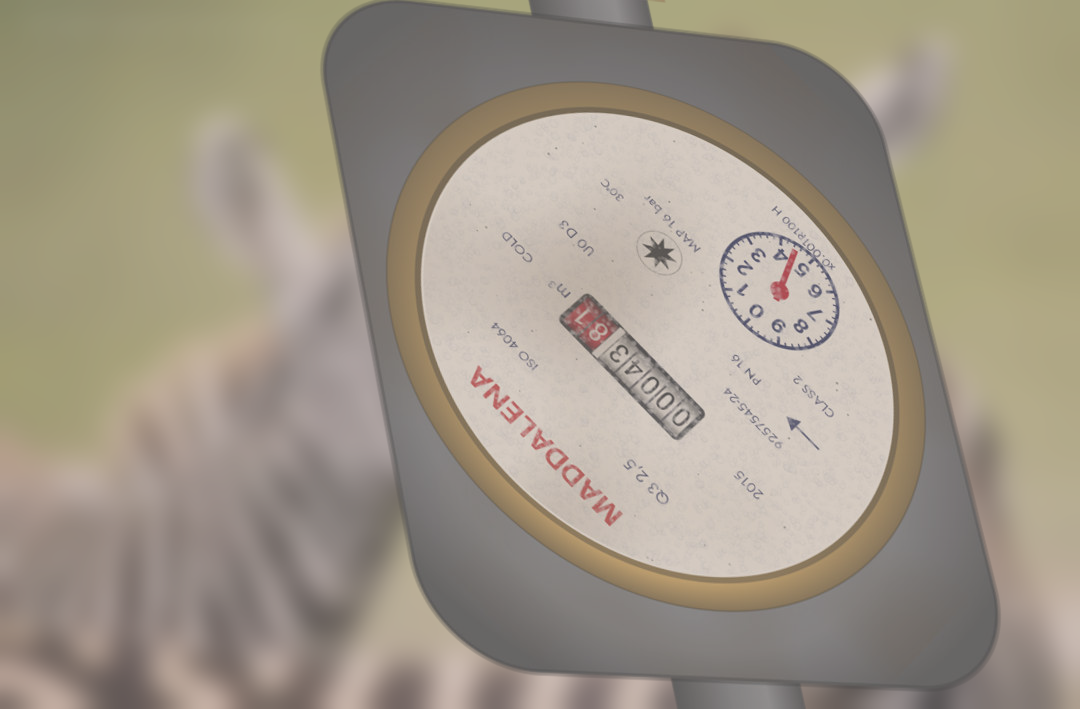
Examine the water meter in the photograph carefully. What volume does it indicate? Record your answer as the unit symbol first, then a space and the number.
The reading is m³ 43.814
